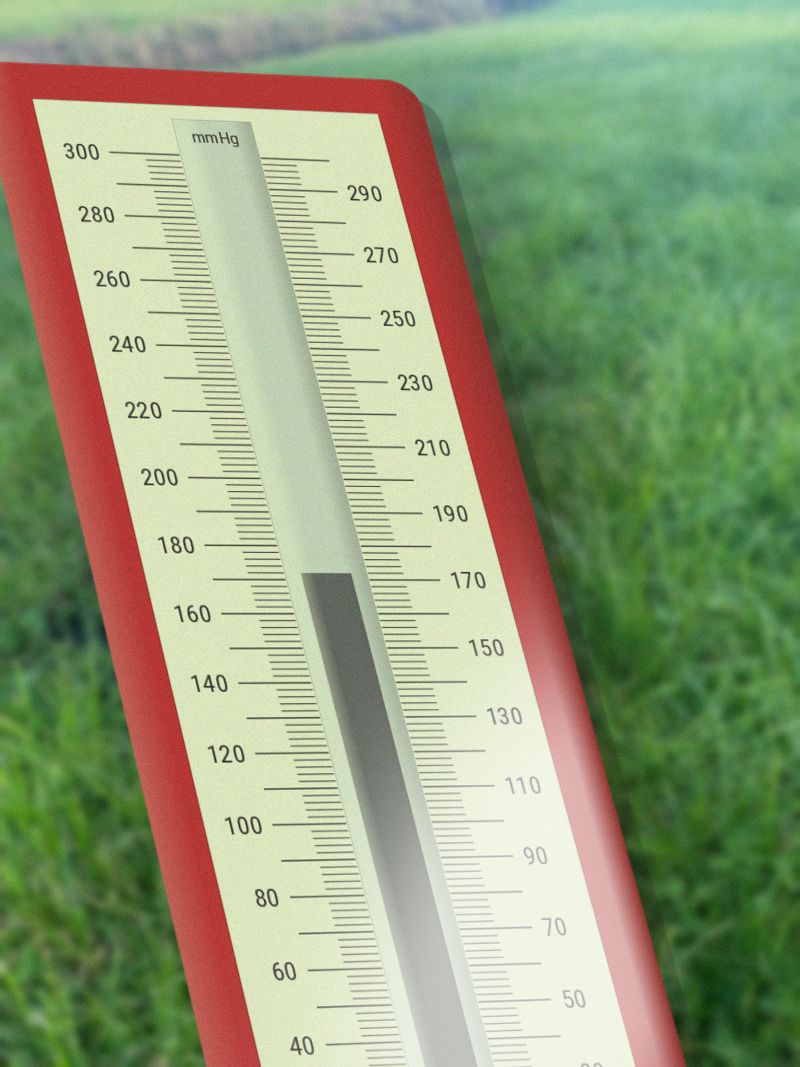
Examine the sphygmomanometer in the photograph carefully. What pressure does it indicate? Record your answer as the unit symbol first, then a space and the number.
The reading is mmHg 172
